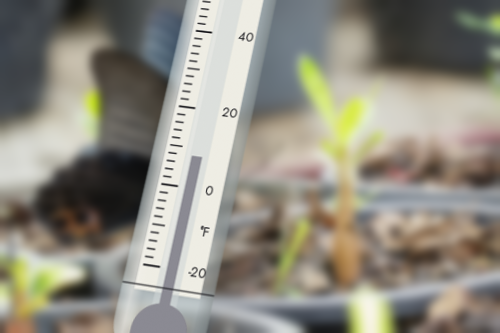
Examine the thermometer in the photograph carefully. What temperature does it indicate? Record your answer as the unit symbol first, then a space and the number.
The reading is °F 8
